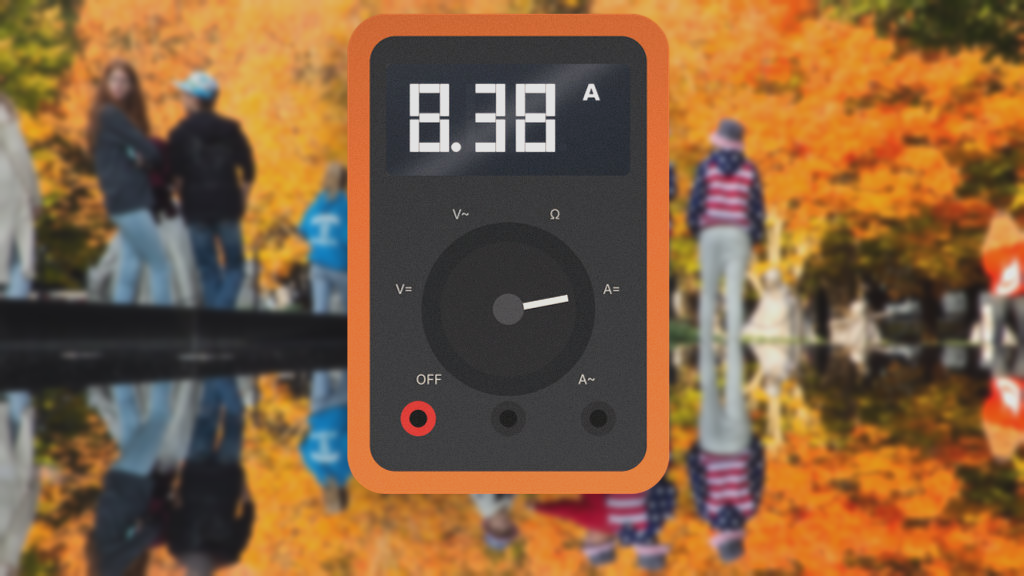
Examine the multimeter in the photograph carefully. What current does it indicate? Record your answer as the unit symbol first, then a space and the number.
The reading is A 8.38
